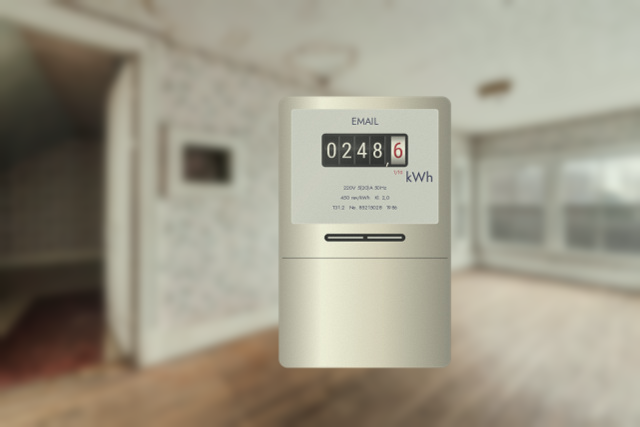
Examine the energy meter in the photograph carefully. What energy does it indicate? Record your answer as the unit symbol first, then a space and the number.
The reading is kWh 248.6
